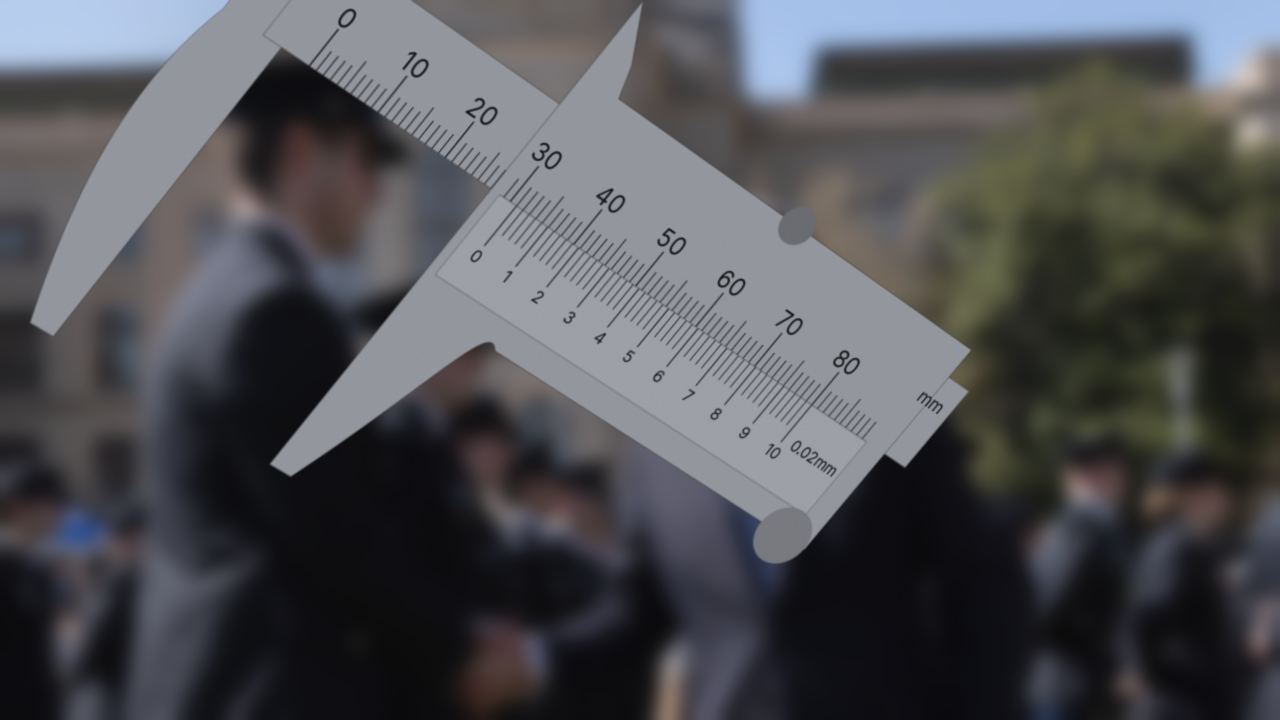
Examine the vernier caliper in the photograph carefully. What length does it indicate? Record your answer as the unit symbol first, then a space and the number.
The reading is mm 31.0
